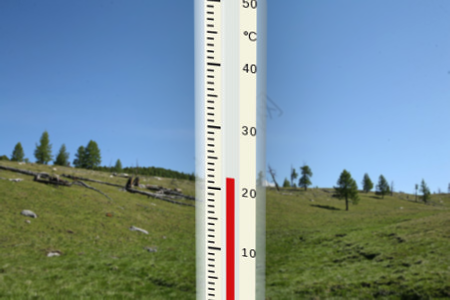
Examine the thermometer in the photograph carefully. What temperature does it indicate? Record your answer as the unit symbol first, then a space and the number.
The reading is °C 22
